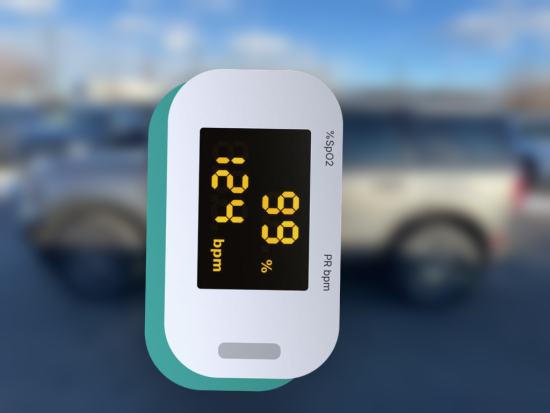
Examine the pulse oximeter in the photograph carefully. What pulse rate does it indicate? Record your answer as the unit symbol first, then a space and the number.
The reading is bpm 124
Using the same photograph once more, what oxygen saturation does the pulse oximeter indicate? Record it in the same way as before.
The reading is % 99
